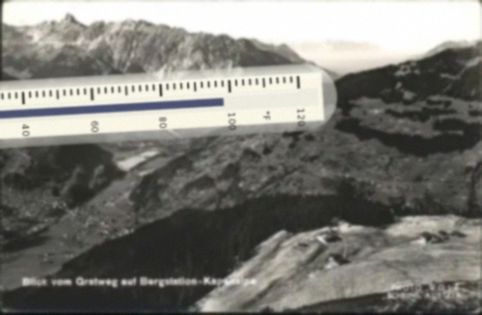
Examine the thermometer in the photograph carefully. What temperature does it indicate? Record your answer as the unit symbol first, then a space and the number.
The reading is °F 98
